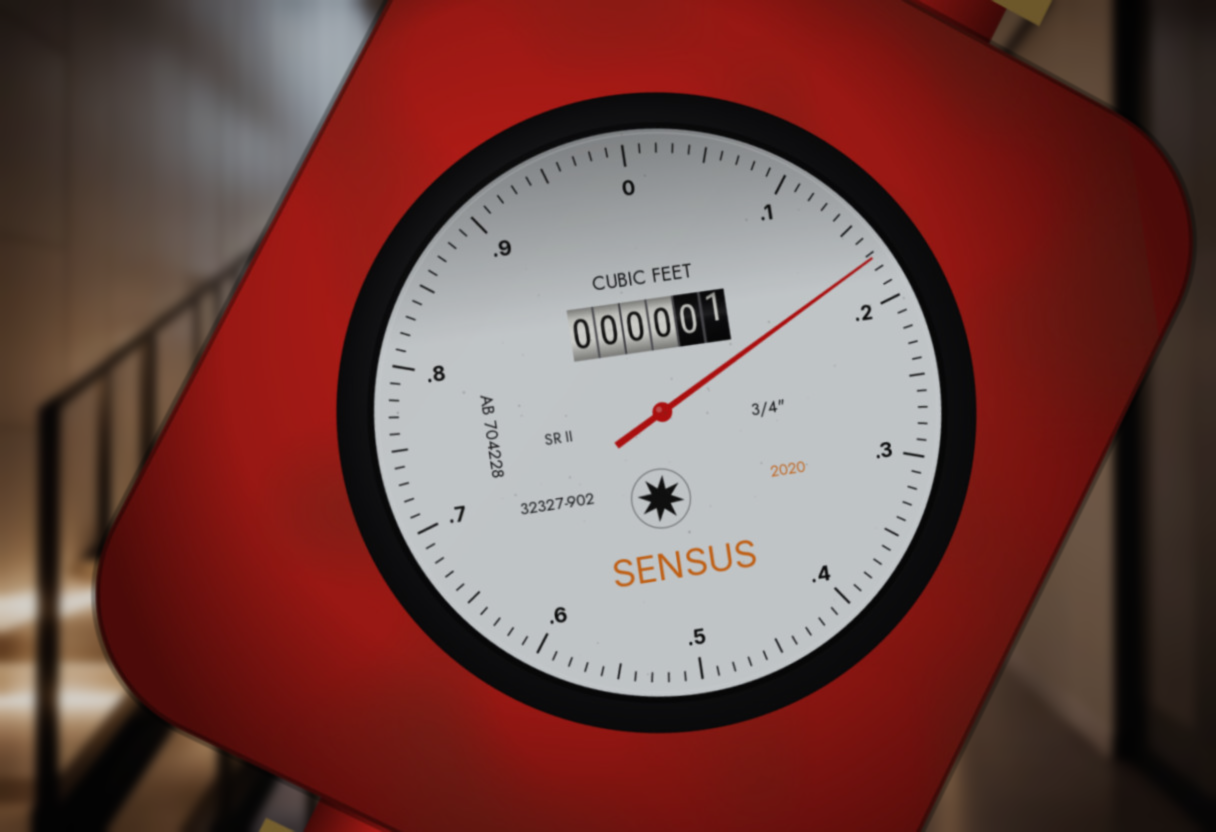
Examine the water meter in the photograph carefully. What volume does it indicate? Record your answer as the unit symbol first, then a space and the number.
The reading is ft³ 1.17
